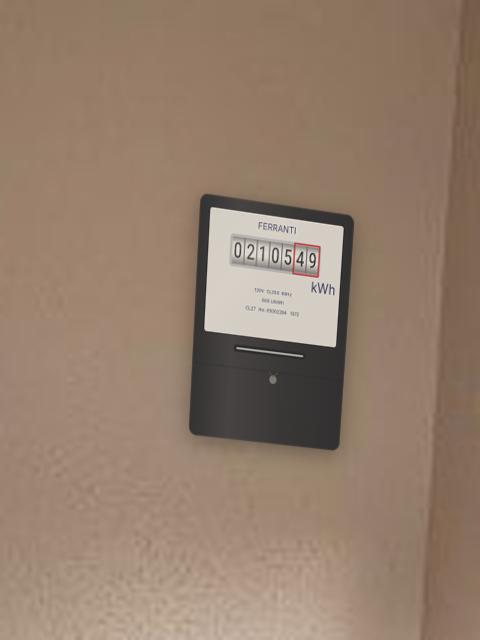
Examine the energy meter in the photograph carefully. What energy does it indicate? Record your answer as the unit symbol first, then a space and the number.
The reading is kWh 2105.49
